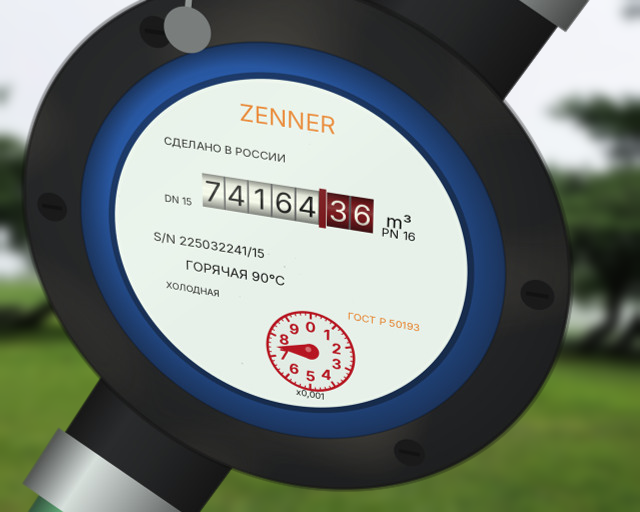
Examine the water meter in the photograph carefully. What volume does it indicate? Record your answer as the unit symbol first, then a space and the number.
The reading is m³ 74164.367
